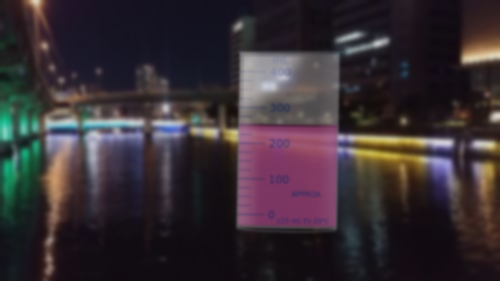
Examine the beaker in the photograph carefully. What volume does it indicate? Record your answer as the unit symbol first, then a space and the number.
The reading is mL 250
